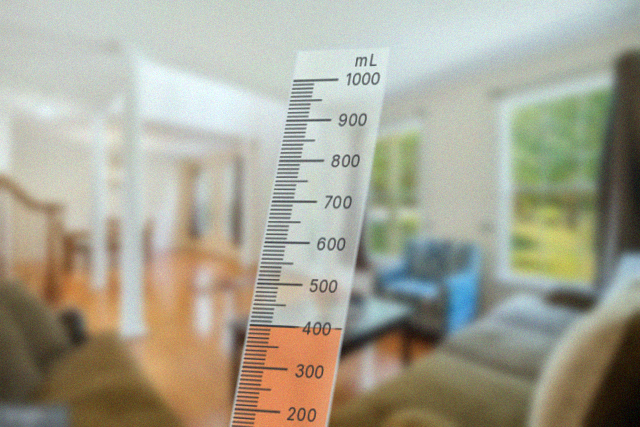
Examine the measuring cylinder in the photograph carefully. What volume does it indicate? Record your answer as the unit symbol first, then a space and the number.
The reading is mL 400
